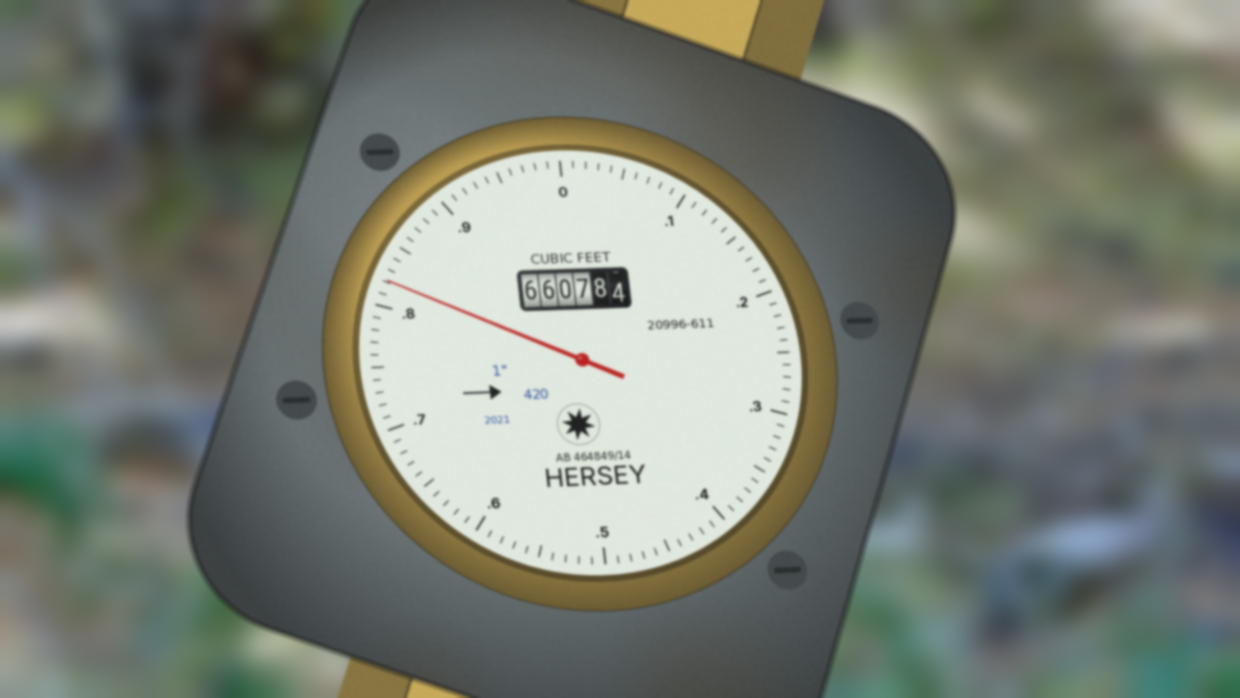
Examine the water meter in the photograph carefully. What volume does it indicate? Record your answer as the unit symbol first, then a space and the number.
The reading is ft³ 660783.82
